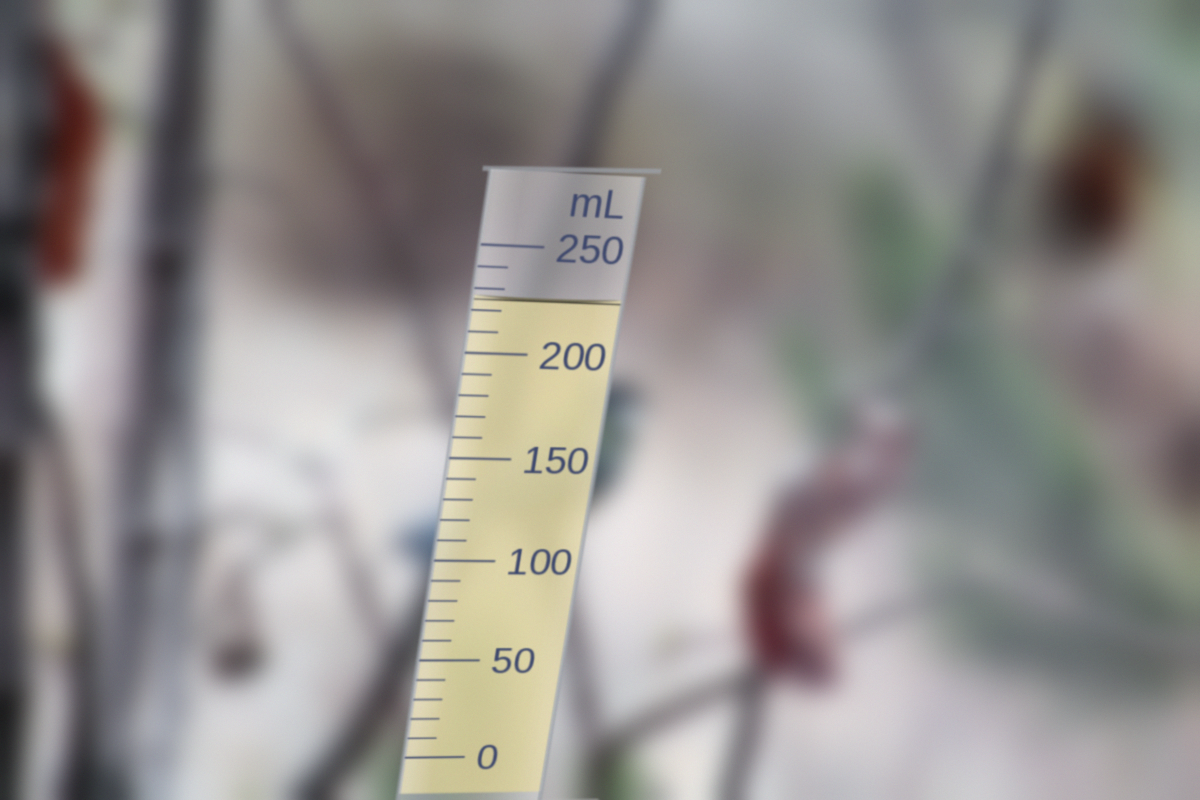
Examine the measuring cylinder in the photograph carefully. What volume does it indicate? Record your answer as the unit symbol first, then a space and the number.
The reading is mL 225
